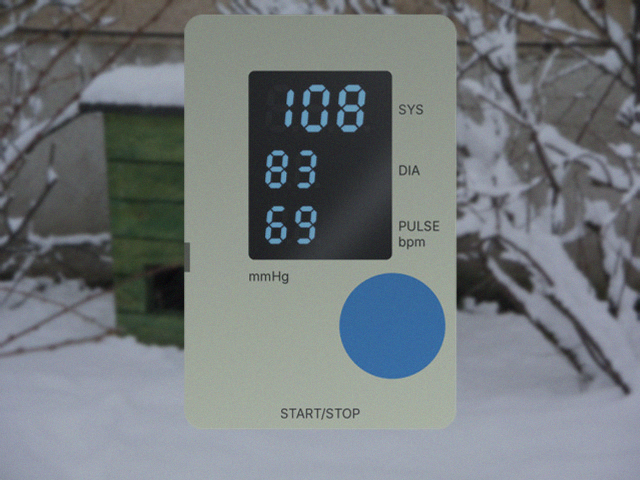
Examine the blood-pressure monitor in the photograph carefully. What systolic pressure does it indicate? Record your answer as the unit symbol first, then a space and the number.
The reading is mmHg 108
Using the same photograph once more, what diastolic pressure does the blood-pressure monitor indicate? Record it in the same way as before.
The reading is mmHg 83
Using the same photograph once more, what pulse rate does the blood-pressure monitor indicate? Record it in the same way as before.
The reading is bpm 69
